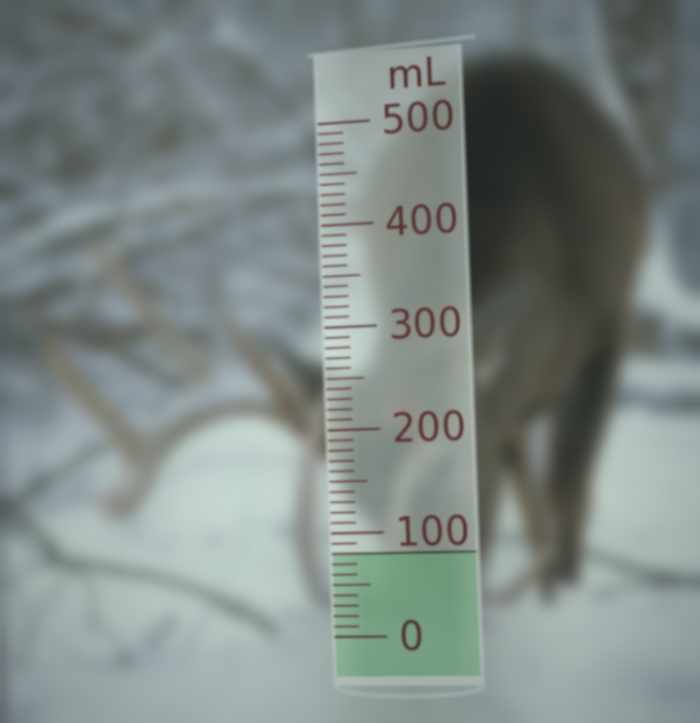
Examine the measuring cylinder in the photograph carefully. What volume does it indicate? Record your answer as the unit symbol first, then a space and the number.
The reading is mL 80
